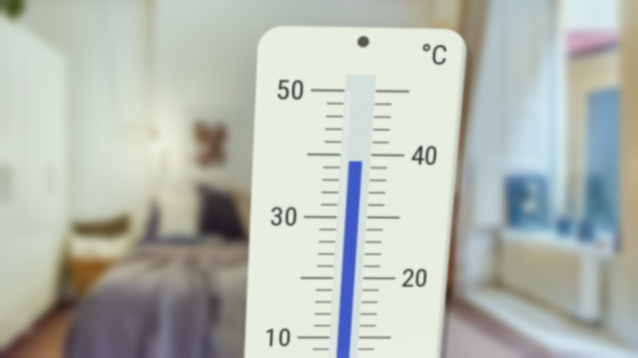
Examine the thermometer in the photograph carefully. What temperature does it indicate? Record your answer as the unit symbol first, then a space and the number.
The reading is °C 39
